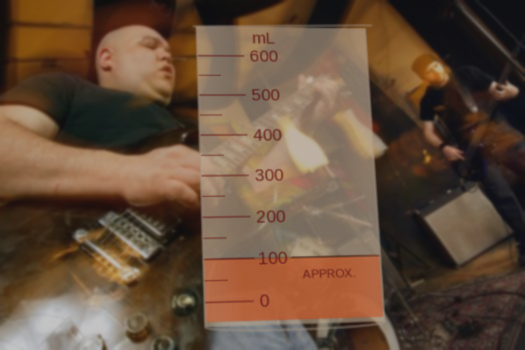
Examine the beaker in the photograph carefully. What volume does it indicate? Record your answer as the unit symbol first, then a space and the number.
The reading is mL 100
